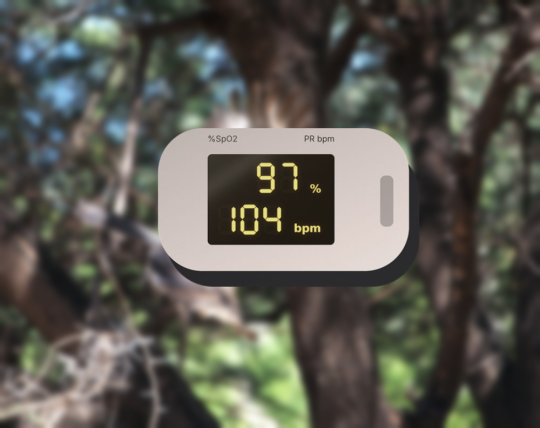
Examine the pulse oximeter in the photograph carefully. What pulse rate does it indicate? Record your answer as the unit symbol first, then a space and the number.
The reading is bpm 104
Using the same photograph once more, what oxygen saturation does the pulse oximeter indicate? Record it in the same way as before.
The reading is % 97
